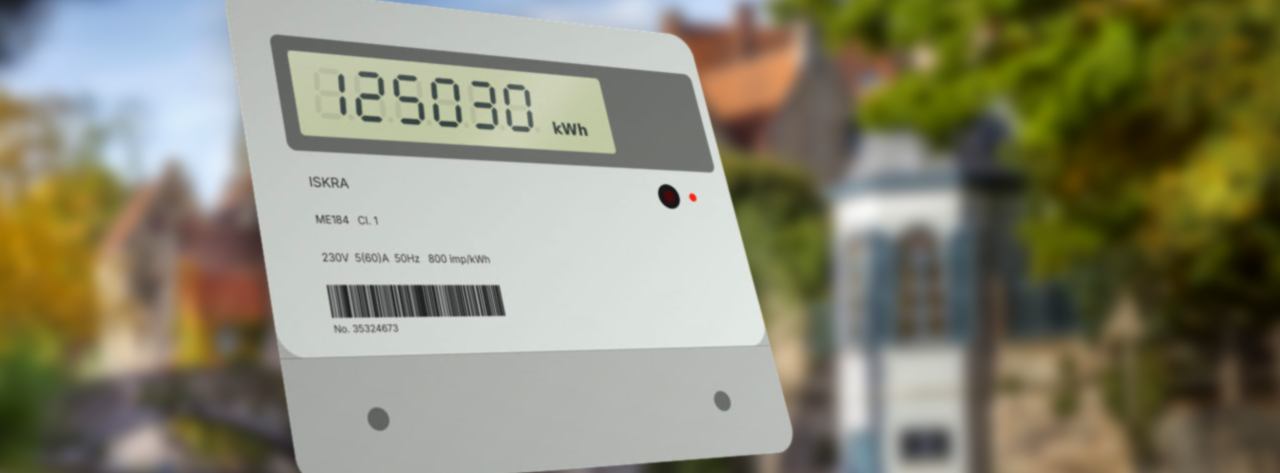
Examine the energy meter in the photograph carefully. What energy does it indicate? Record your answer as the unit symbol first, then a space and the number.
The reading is kWh 125030
